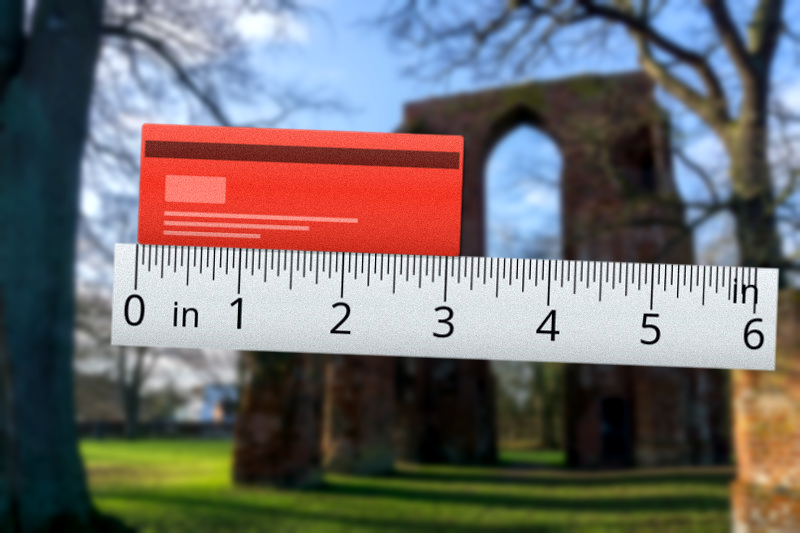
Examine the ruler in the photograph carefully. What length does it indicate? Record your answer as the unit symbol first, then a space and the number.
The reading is in 3.125
